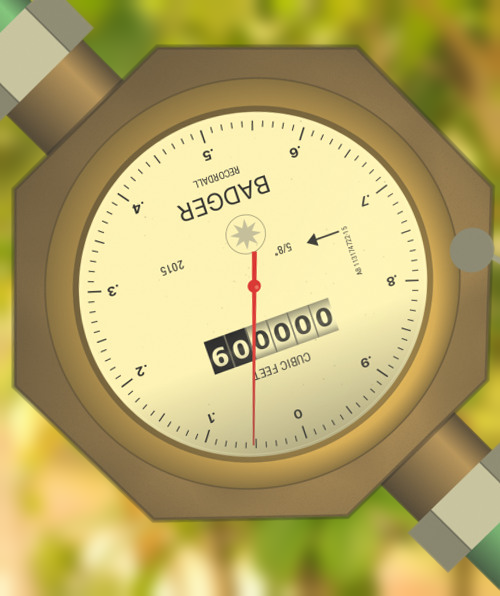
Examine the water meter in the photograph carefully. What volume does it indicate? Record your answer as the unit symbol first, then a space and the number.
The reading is ft³ 9.05
